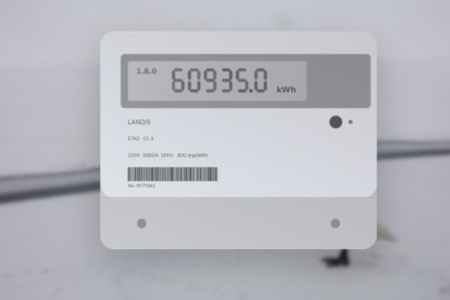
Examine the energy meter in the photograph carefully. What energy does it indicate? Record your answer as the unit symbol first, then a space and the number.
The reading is kWh 60935.0
